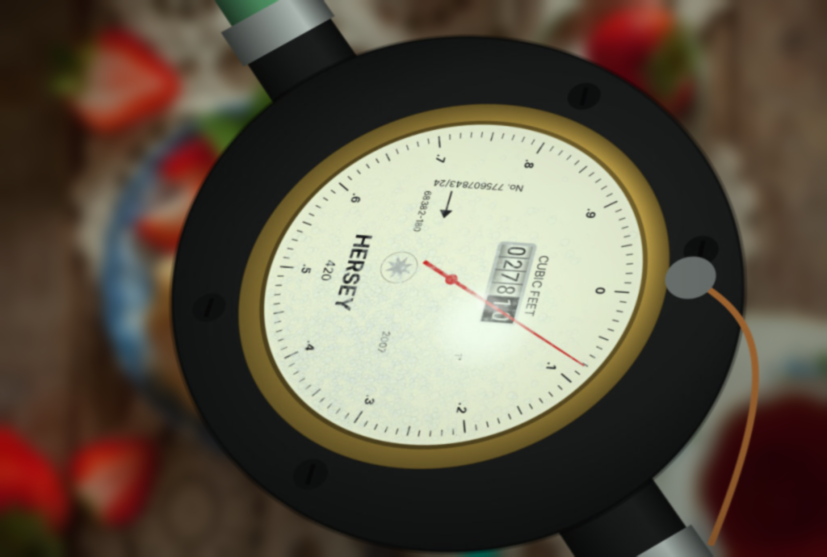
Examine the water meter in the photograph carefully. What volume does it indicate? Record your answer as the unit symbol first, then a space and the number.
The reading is ft³ 27810.08
